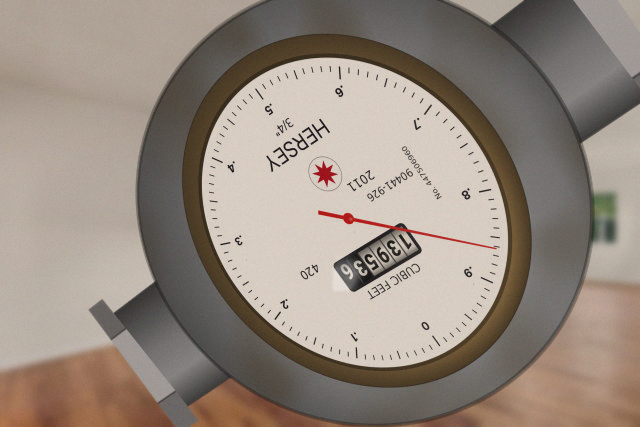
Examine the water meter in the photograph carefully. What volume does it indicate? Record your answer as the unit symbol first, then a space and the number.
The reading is ft³ 139535.86
